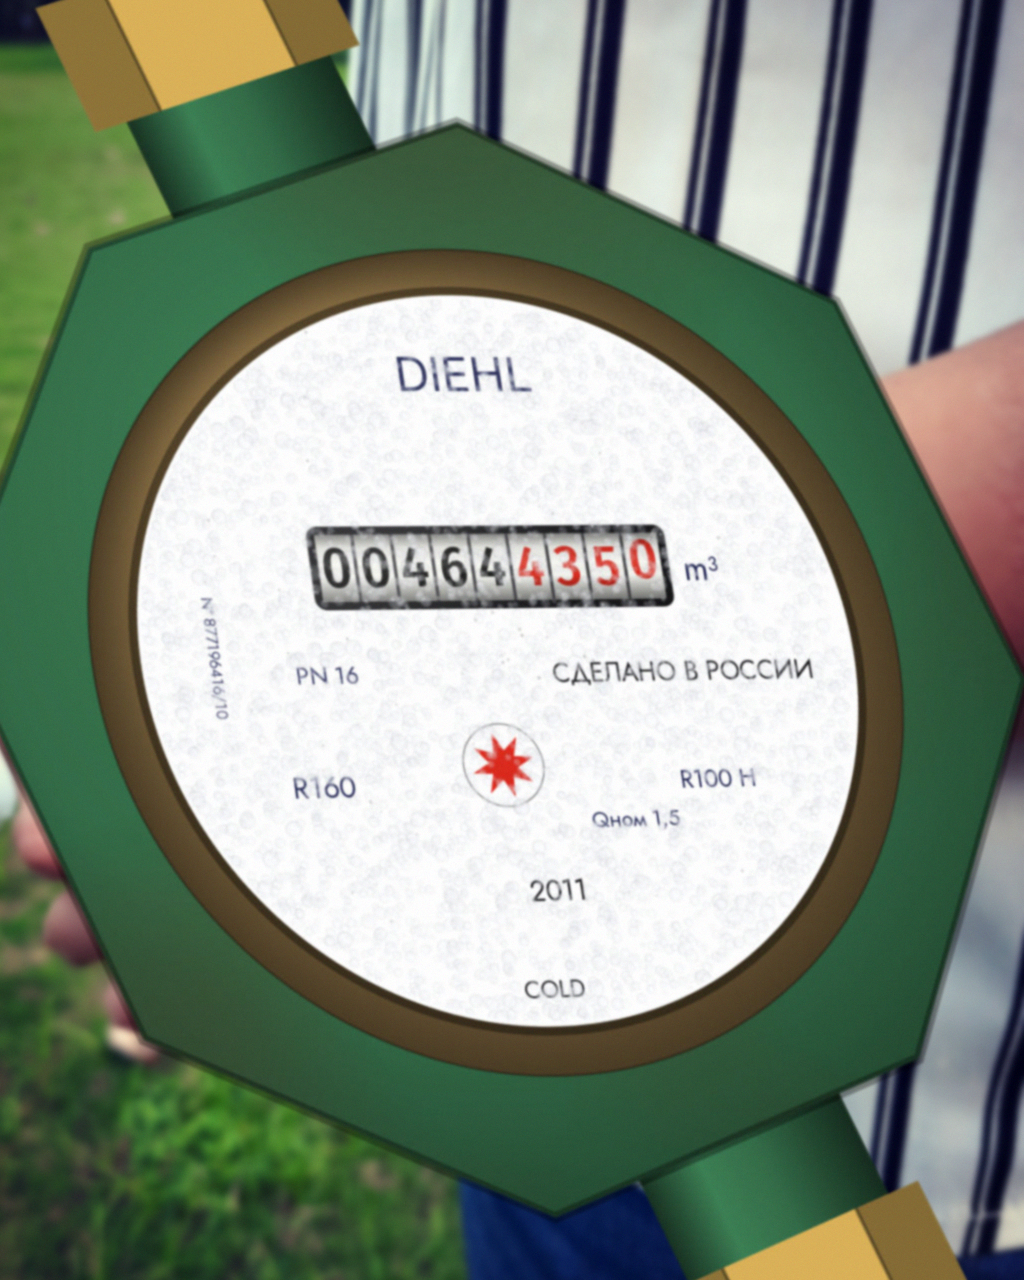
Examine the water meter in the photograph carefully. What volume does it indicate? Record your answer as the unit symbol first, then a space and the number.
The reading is m³ 464.4350
